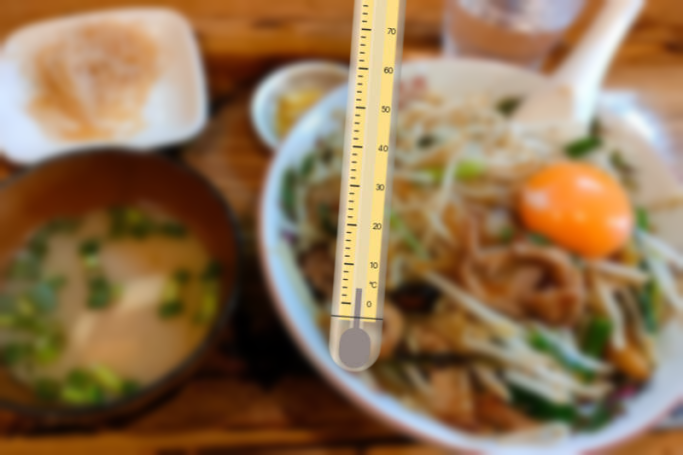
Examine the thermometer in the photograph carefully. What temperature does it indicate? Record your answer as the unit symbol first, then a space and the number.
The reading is °C 4
